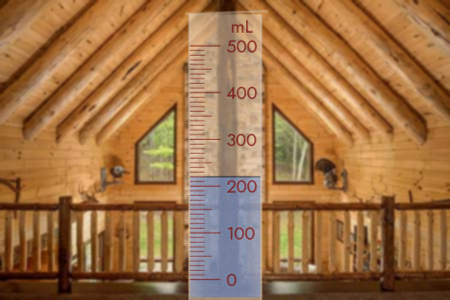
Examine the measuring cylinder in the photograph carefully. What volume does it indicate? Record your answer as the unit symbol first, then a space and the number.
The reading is mL 220
